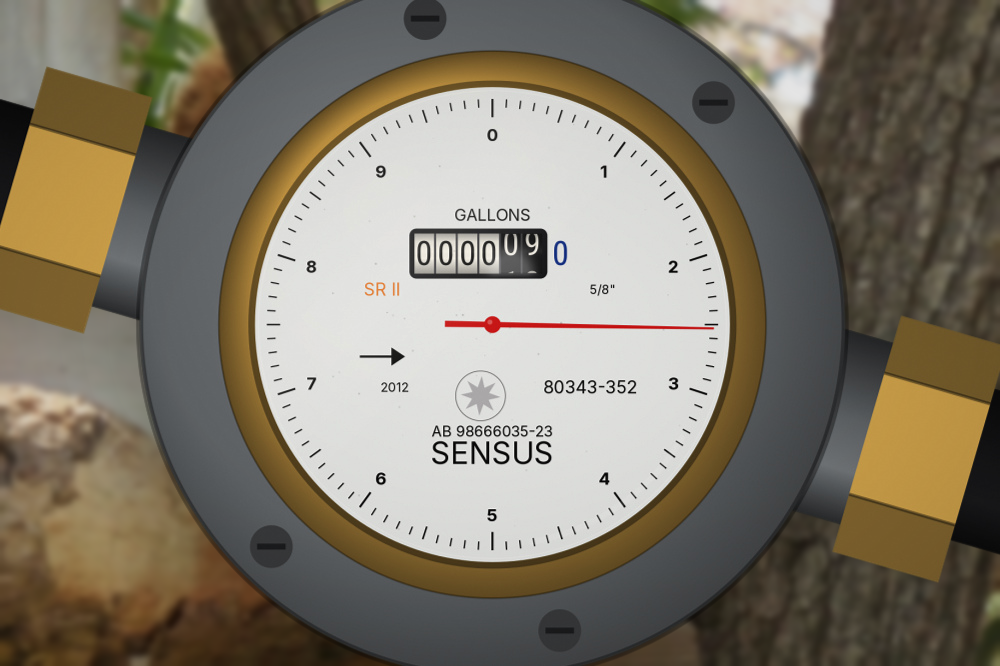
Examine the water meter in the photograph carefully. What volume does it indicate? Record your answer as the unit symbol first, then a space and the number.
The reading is gal 92.5
